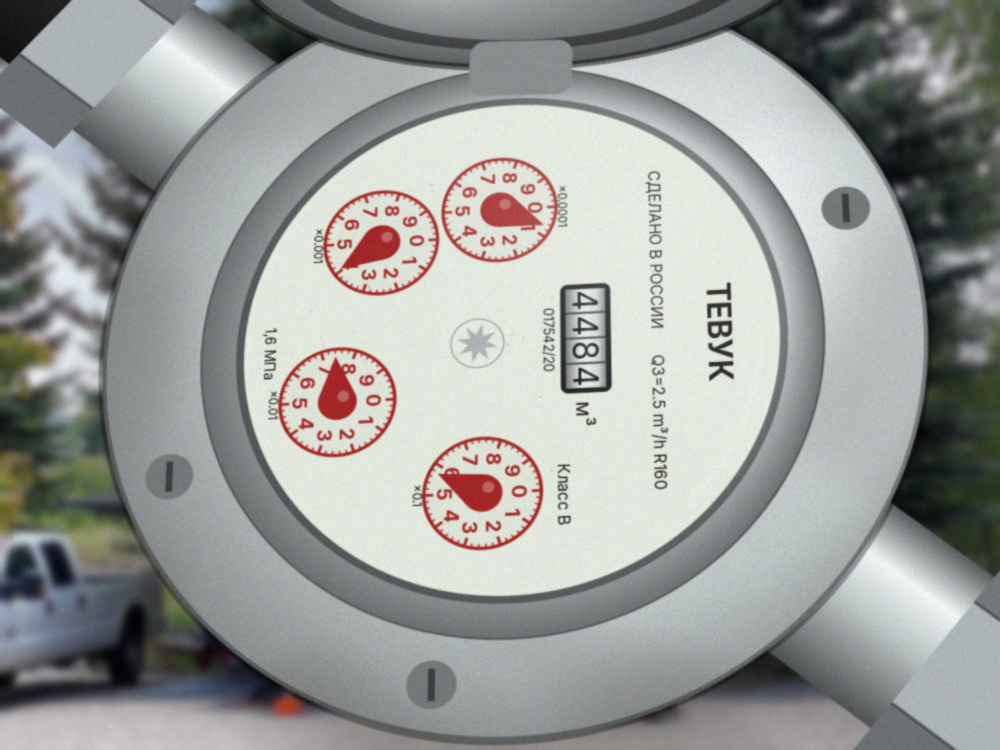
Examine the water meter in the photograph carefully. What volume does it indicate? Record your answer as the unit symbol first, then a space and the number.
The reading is m³ 4484.5740
